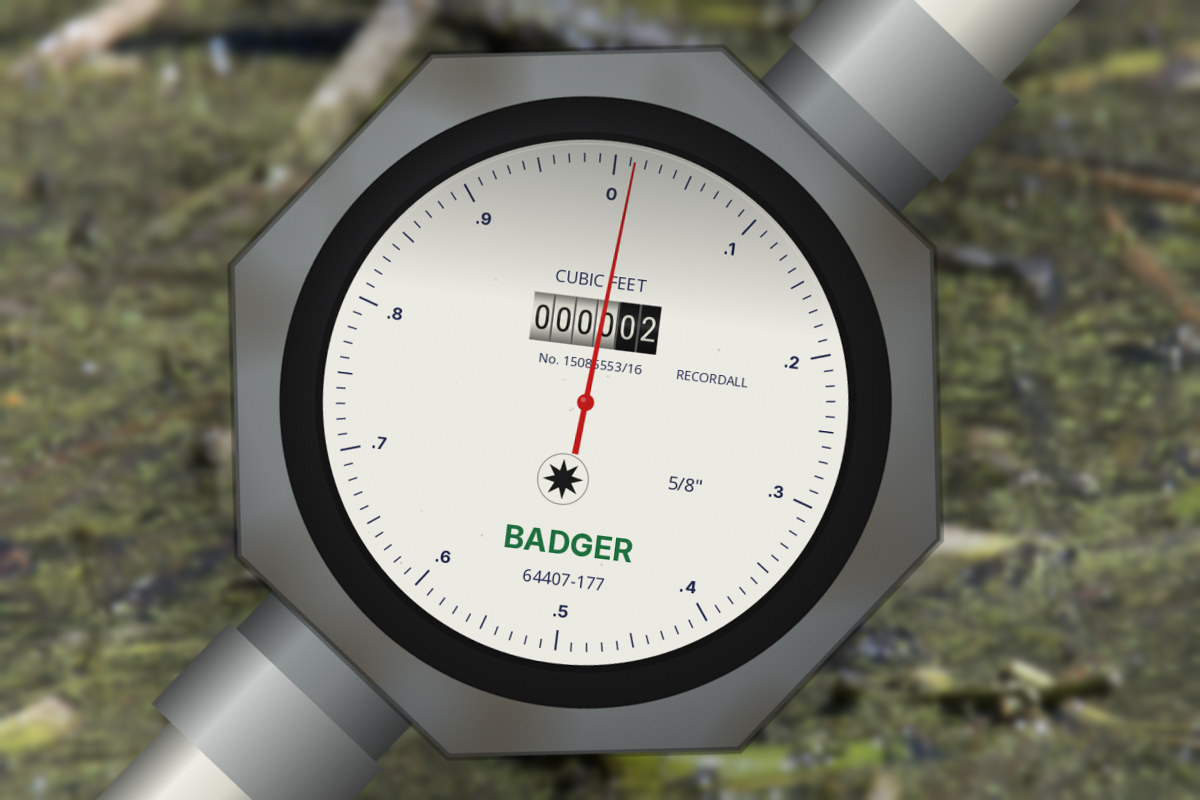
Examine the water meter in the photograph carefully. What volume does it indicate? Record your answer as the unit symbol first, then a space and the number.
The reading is ft³ 2.01
